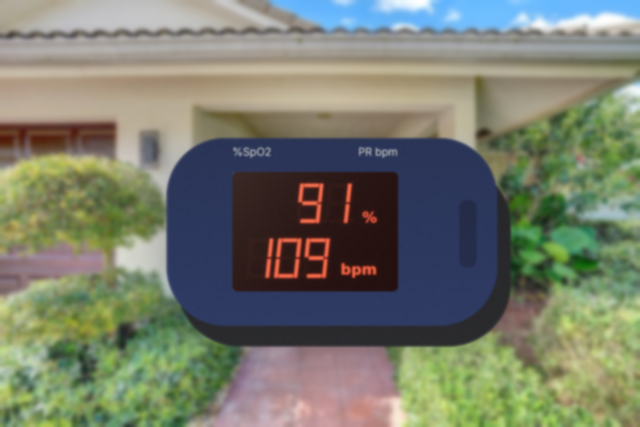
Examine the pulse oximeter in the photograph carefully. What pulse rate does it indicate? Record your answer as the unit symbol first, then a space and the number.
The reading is bpm 109
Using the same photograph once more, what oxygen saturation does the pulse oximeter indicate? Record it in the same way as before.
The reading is % 91
